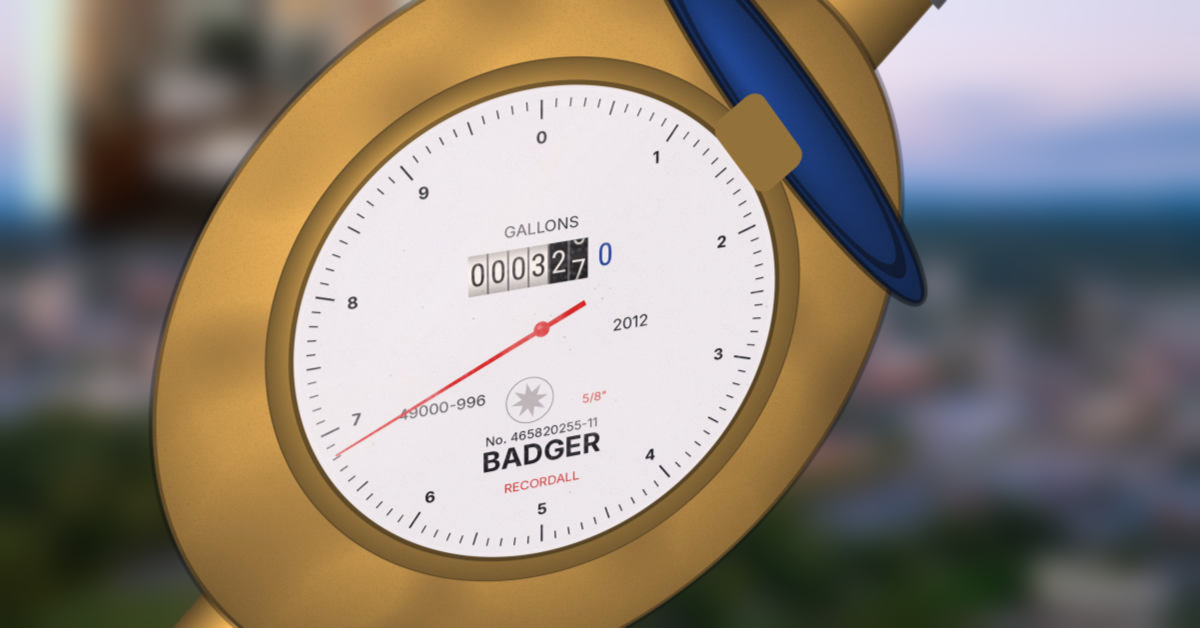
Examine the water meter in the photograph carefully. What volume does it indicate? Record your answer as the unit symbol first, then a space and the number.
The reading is gal 3266.8
